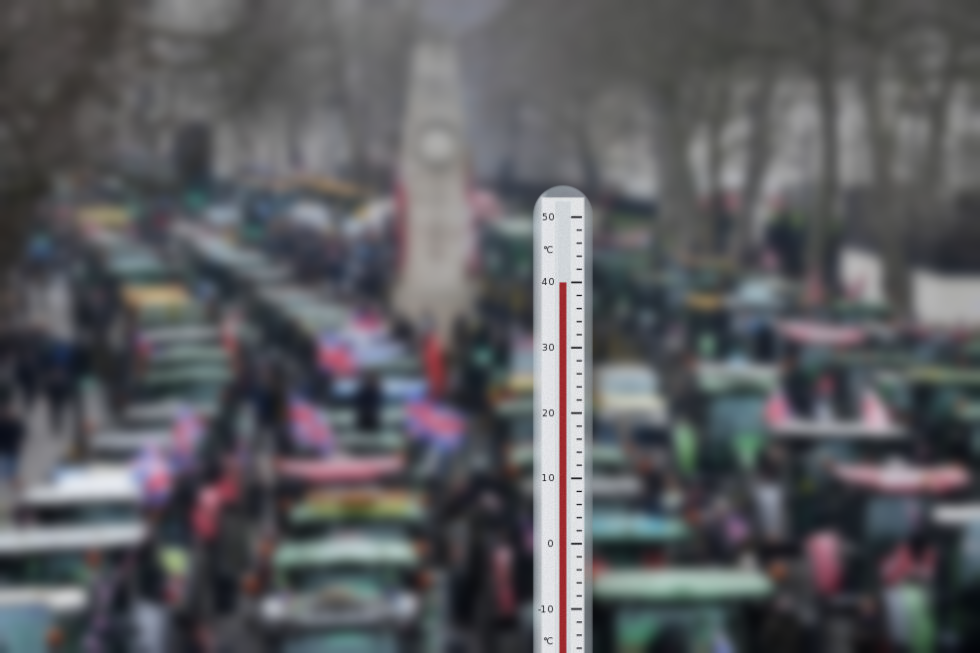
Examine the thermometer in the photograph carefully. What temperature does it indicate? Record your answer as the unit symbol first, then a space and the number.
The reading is °C 40
